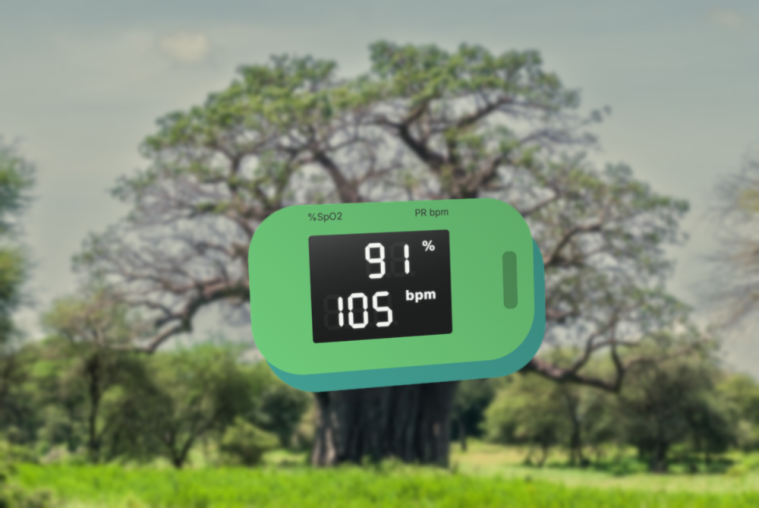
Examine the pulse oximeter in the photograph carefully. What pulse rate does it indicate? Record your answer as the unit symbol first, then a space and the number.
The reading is bpm 105
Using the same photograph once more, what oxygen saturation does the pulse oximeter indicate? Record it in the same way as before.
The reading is % 91
